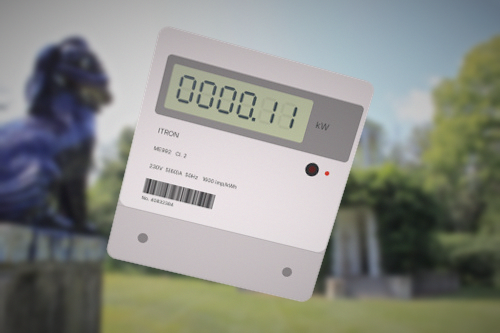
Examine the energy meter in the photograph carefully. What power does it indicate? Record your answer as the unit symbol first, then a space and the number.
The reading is kW 0.11
